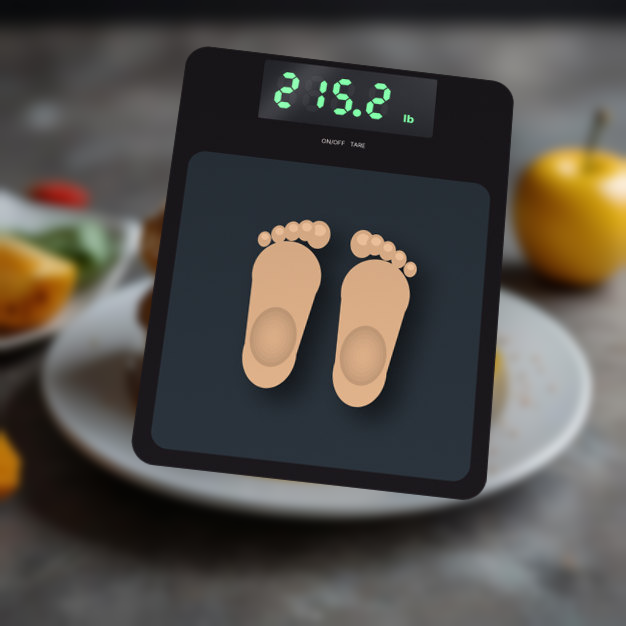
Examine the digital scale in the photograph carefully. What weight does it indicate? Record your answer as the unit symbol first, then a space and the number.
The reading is lb 215.2
